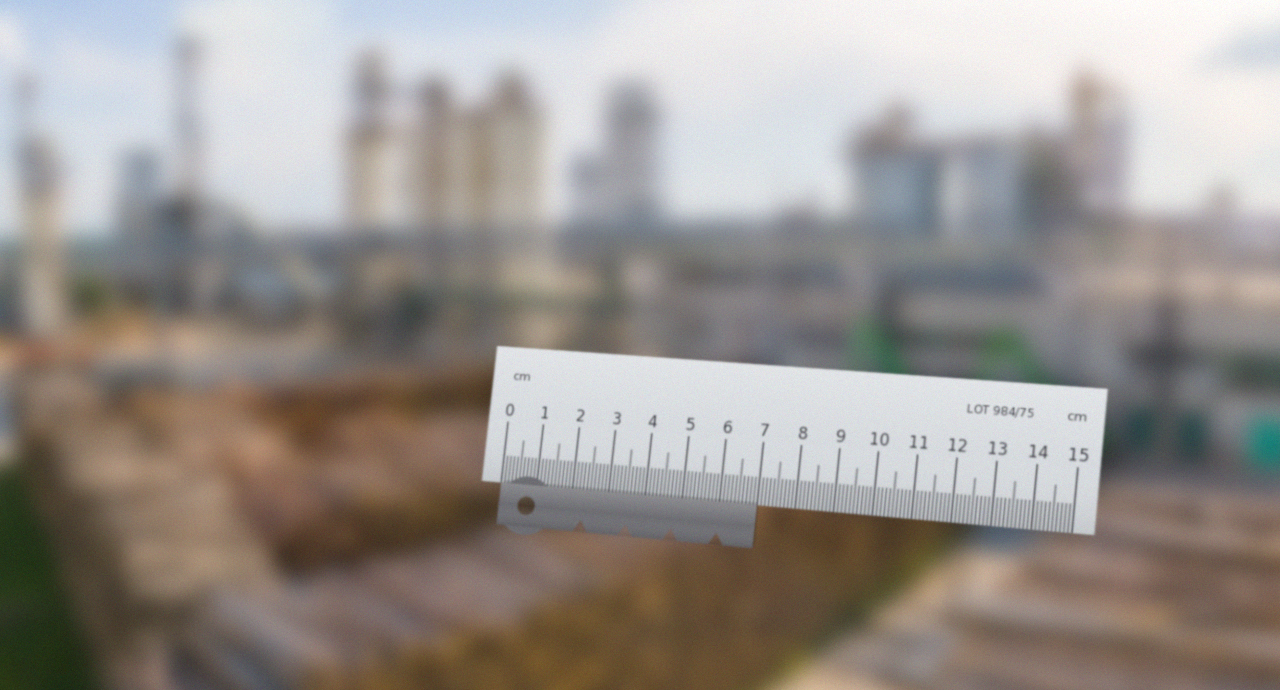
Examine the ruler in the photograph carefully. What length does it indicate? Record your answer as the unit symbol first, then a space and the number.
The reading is cm 7
